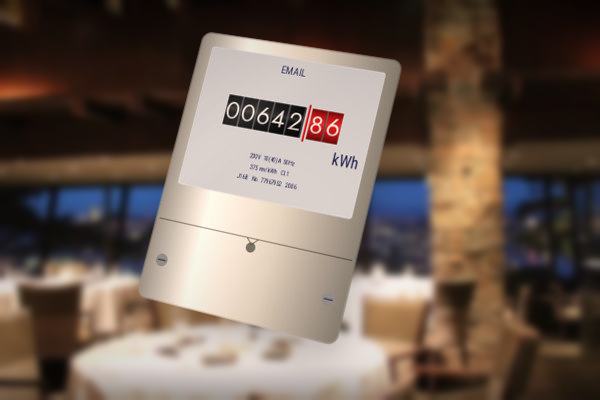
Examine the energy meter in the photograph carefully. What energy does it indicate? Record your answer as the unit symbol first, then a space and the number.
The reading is kWh 642.86
